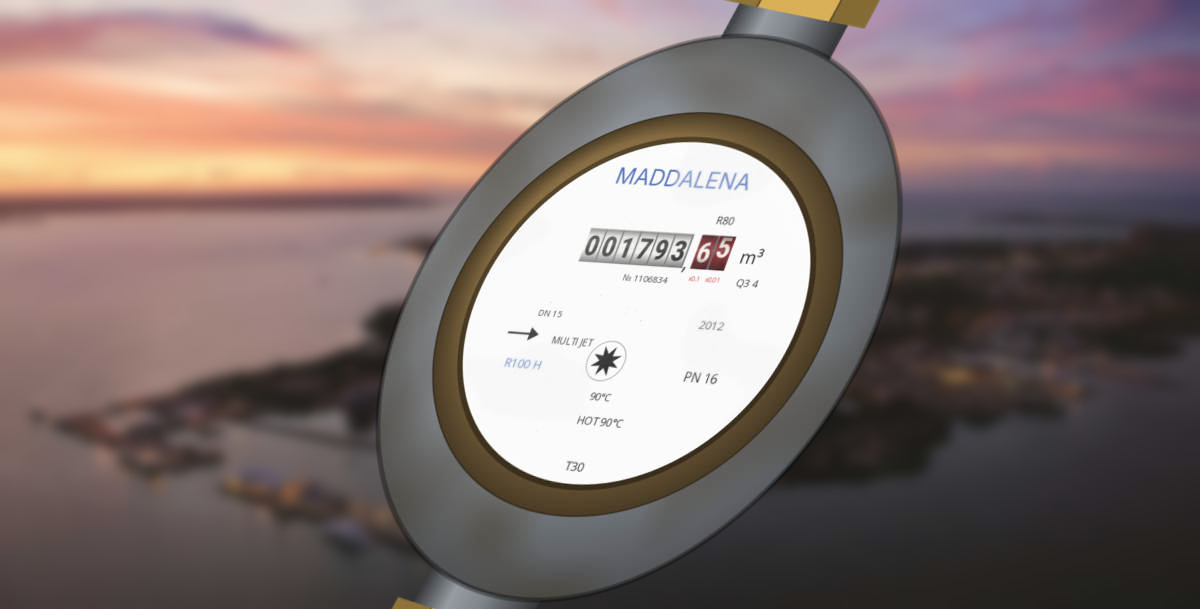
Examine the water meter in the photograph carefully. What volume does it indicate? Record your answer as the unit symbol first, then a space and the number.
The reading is m³ 1793.65
